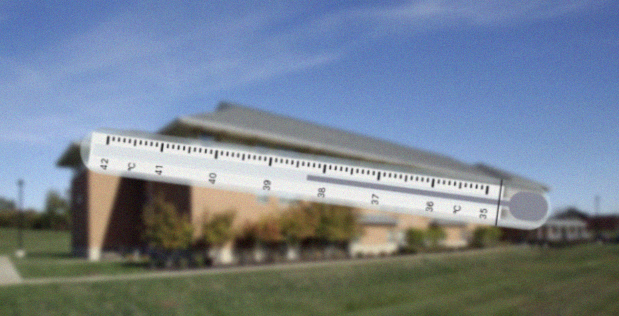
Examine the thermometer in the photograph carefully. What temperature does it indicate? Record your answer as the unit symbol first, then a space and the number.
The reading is °C 38.3
